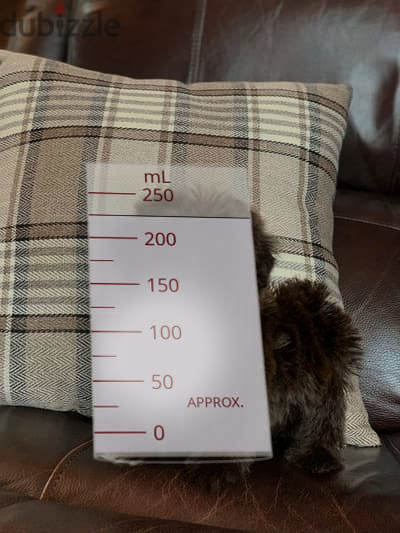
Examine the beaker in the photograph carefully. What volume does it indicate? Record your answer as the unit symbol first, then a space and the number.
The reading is mL 225
